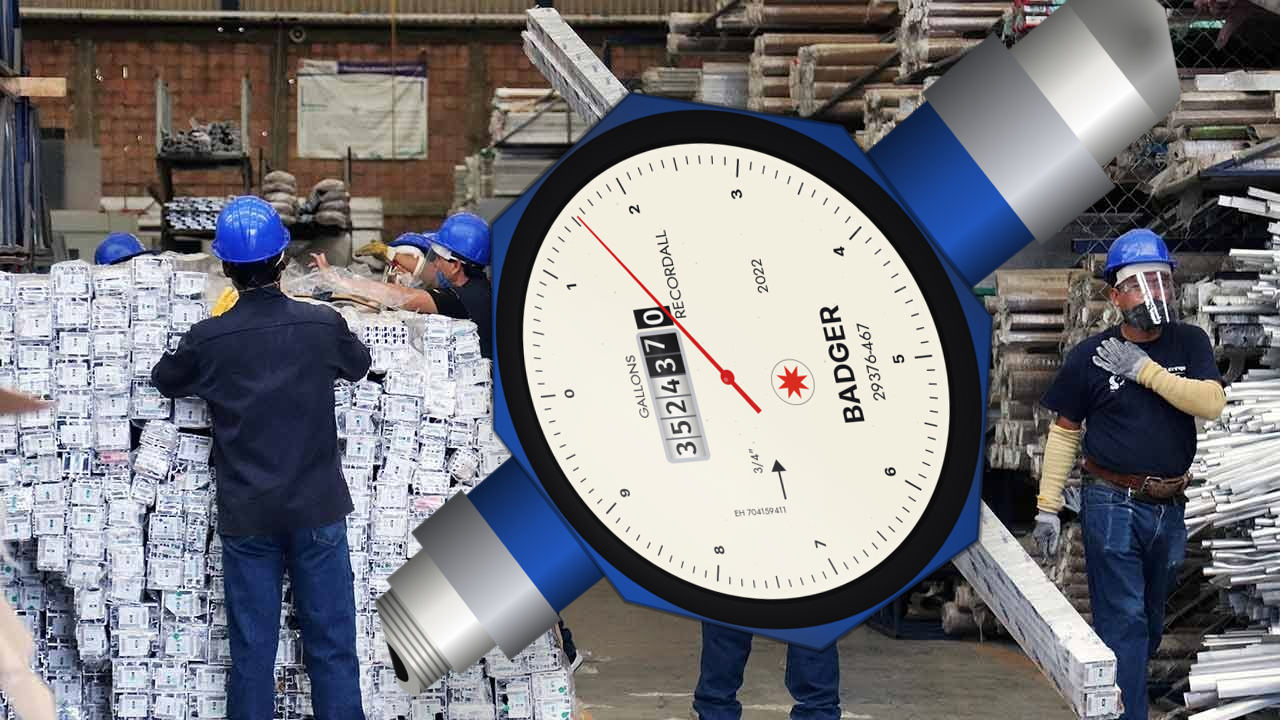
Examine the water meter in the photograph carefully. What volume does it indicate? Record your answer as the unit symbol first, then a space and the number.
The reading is gal 3524371.5
